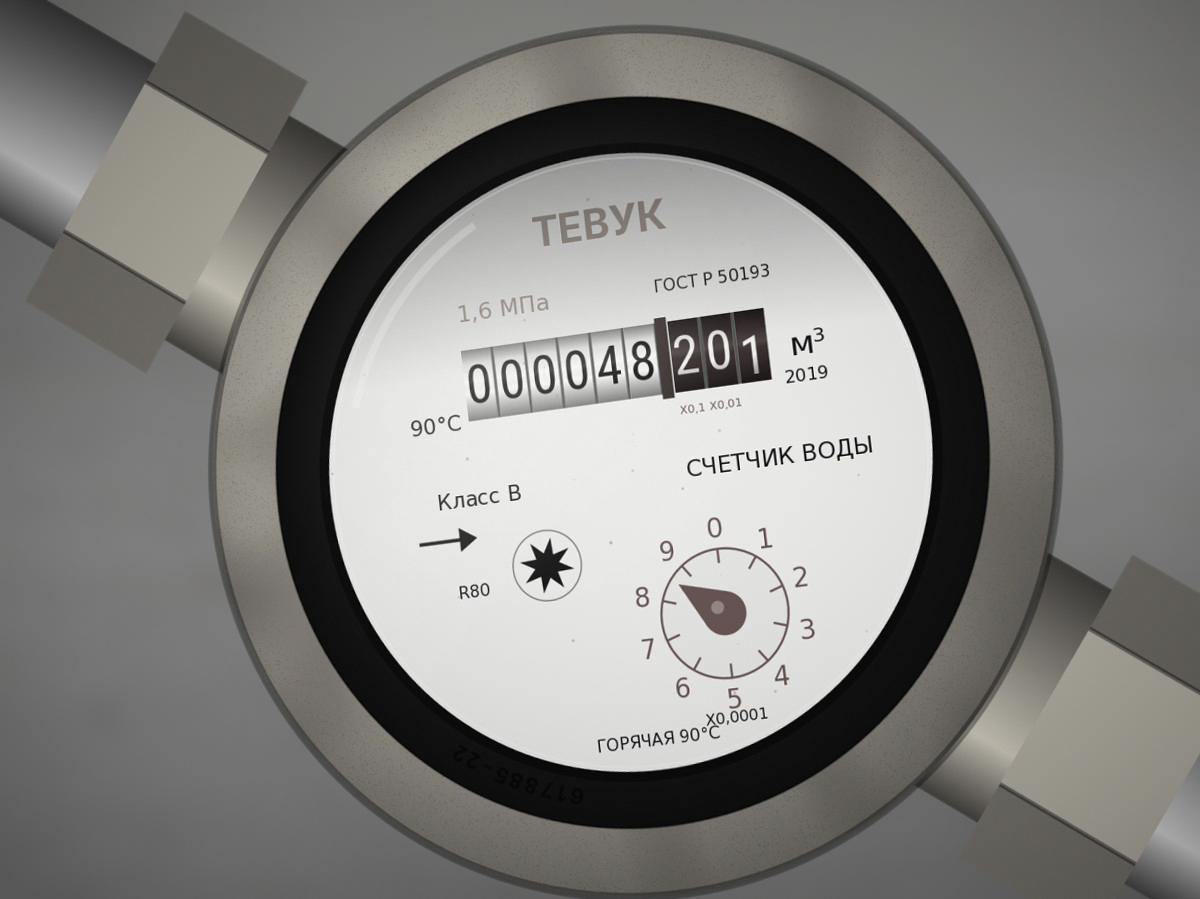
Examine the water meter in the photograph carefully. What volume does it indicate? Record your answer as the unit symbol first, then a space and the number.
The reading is m³ 48.2008
